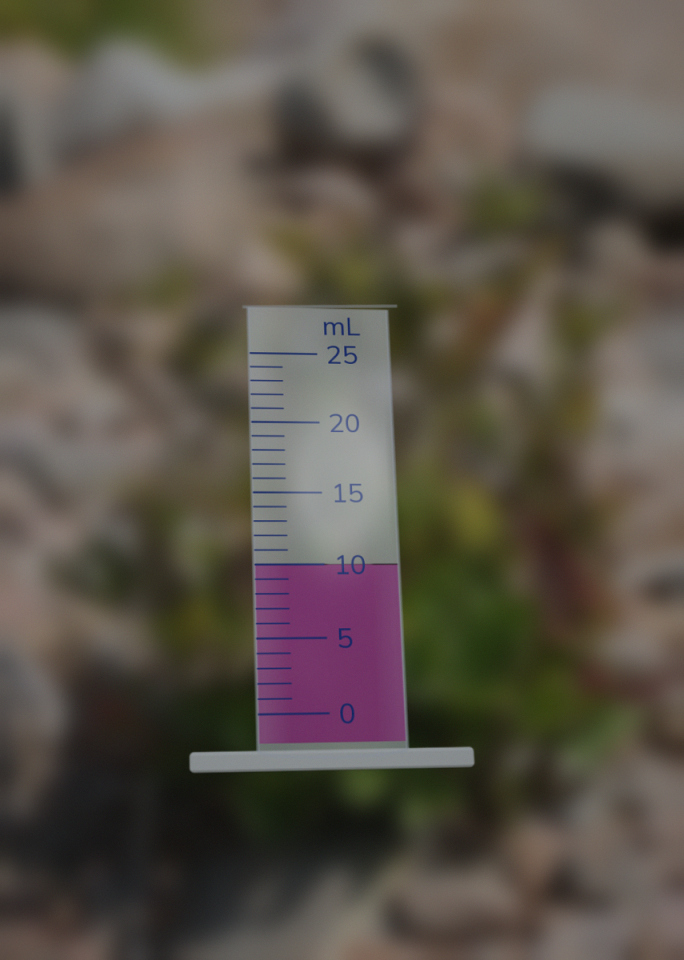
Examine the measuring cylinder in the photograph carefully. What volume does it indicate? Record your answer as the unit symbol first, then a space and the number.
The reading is mL 10
